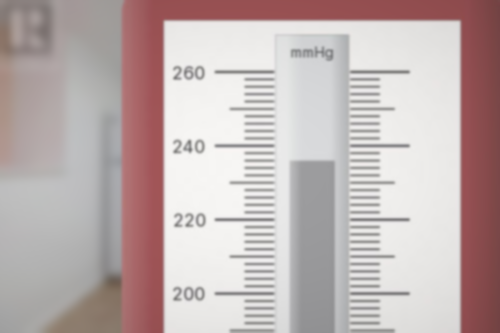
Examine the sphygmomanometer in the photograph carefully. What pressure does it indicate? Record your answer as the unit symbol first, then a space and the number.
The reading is mmHg 236
